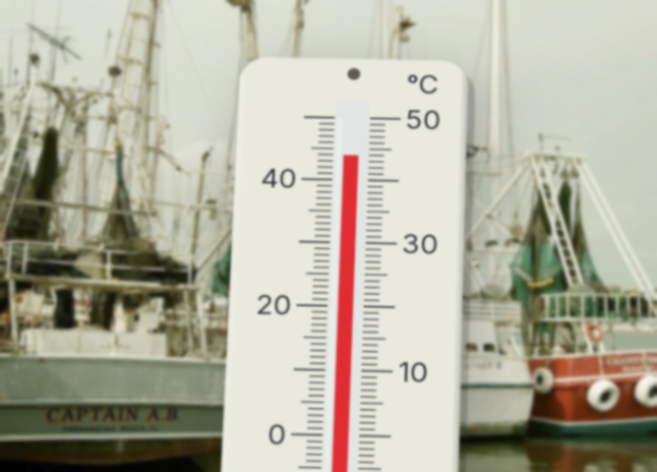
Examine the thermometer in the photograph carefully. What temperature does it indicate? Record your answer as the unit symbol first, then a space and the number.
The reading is °C 44
